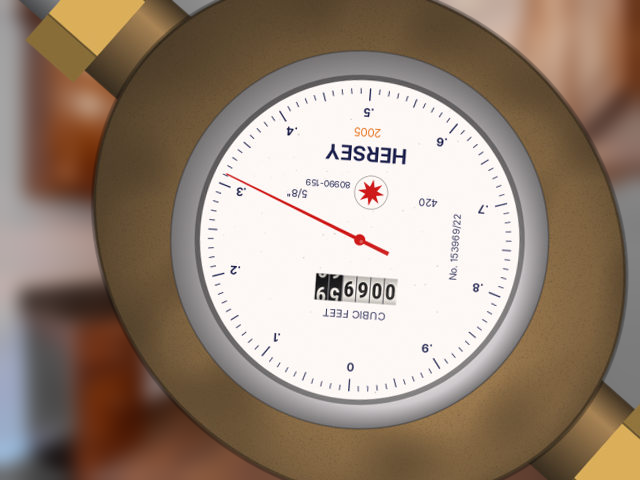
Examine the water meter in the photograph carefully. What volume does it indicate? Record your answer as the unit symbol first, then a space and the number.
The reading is ft³ 6959.31
